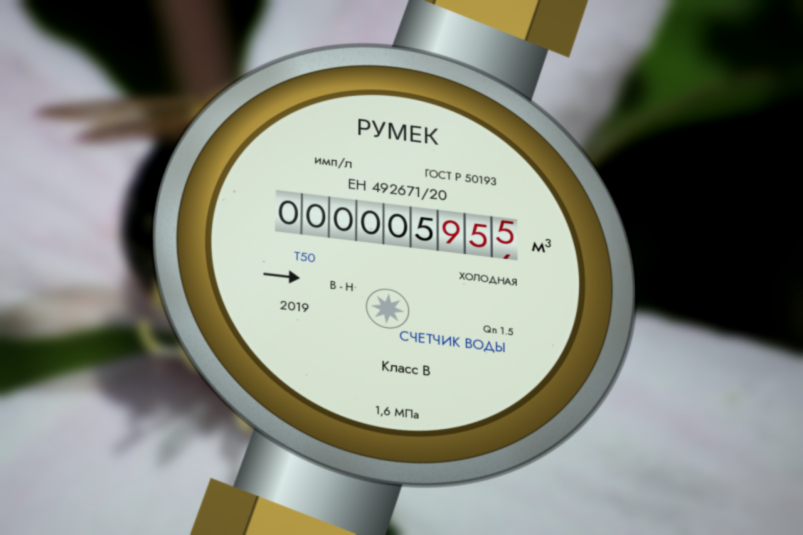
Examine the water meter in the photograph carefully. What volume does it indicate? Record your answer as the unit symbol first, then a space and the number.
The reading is m³ 5.955
